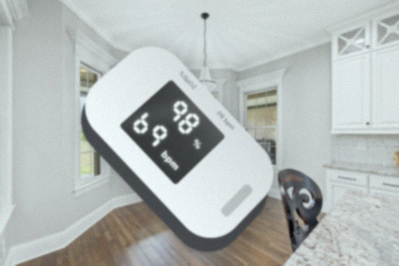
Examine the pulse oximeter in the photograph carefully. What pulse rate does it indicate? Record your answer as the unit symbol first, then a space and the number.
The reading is bpm 69
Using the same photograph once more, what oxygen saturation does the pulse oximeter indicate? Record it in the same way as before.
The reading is % 98
